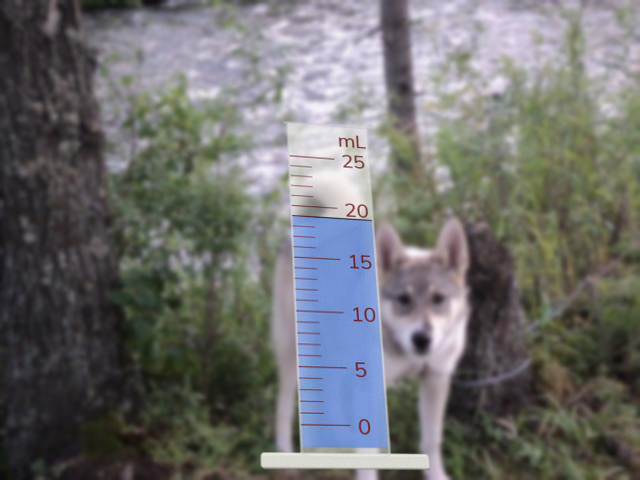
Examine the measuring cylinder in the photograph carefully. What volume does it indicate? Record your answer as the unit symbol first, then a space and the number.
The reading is mL 19
